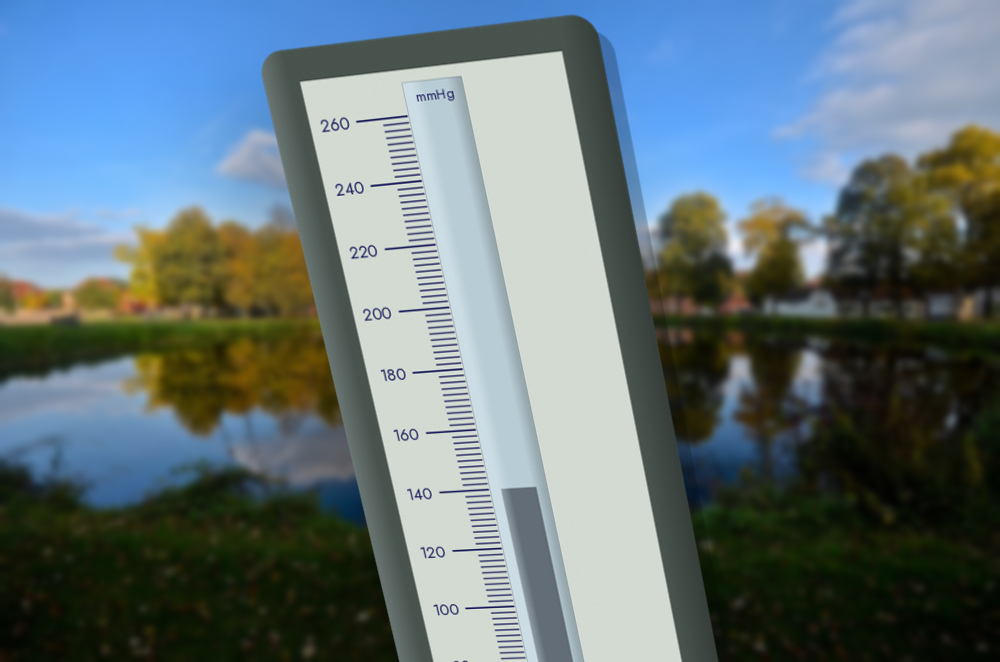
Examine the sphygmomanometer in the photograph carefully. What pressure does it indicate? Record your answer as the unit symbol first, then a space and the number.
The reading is mmHg 140
